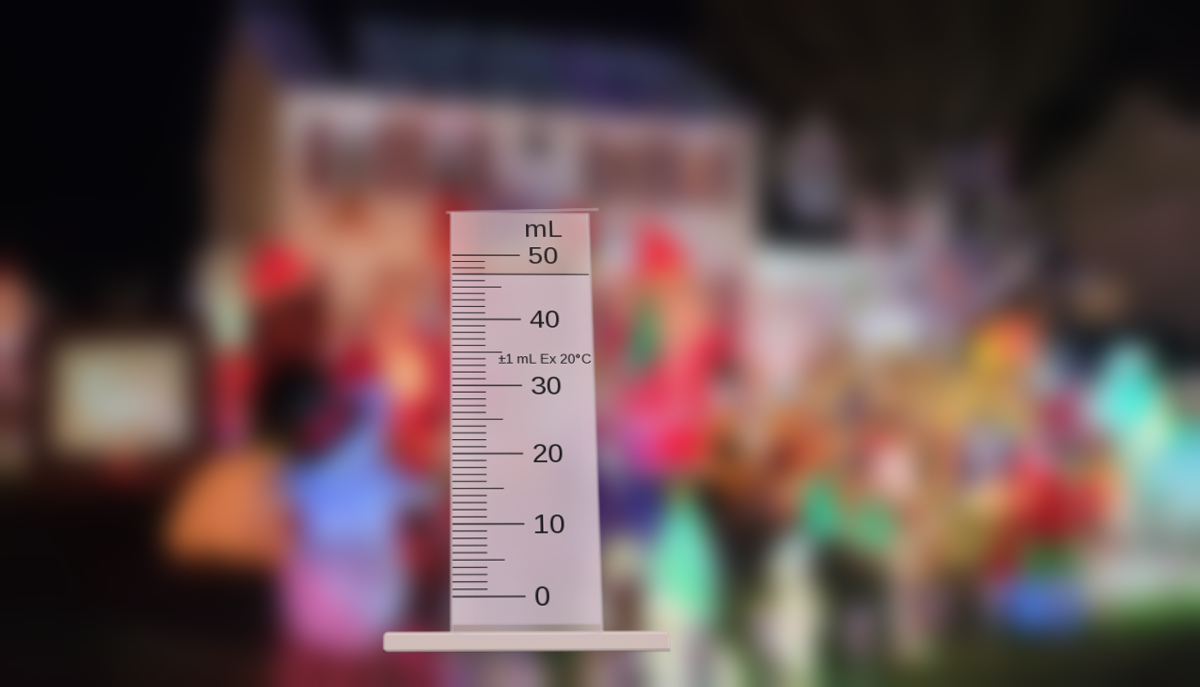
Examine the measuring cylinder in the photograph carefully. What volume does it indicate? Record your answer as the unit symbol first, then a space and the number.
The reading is mL 47
